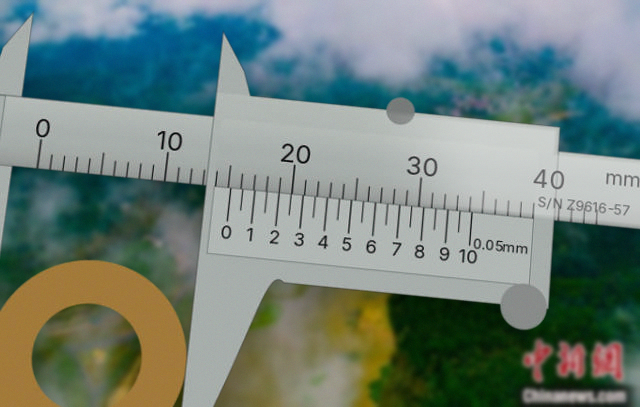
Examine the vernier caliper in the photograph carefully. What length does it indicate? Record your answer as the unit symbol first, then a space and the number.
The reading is mm 15.2
